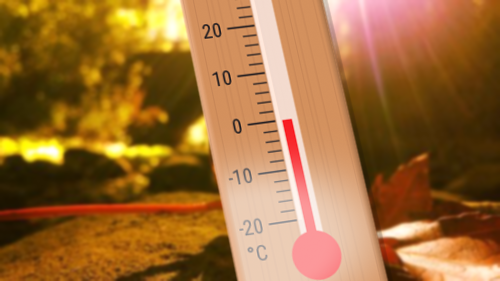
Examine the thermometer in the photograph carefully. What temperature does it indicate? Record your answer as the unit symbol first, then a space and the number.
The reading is °C 0
